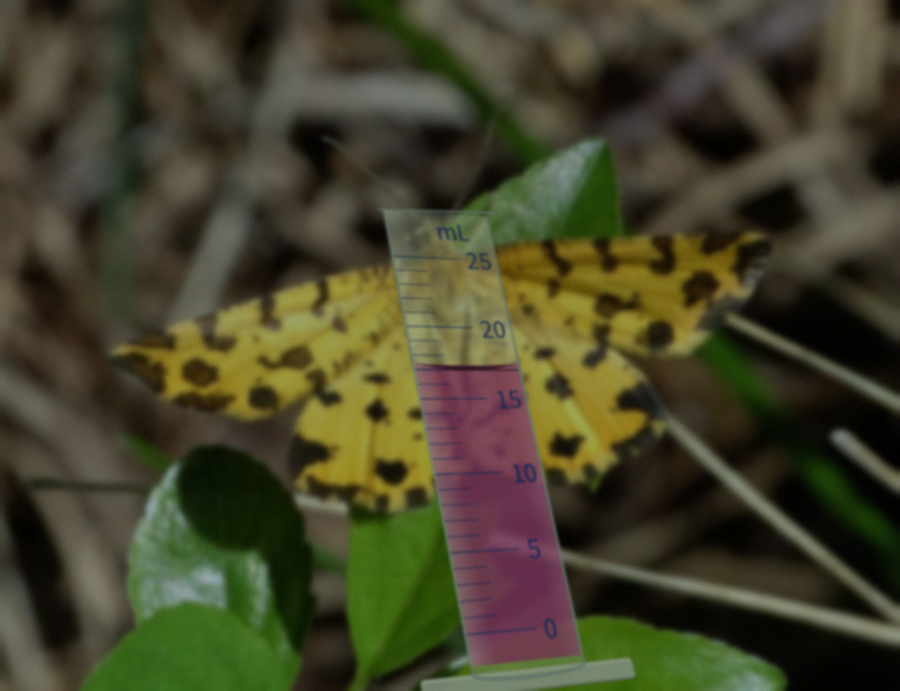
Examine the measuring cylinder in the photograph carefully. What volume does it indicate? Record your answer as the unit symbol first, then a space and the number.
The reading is mL 17
